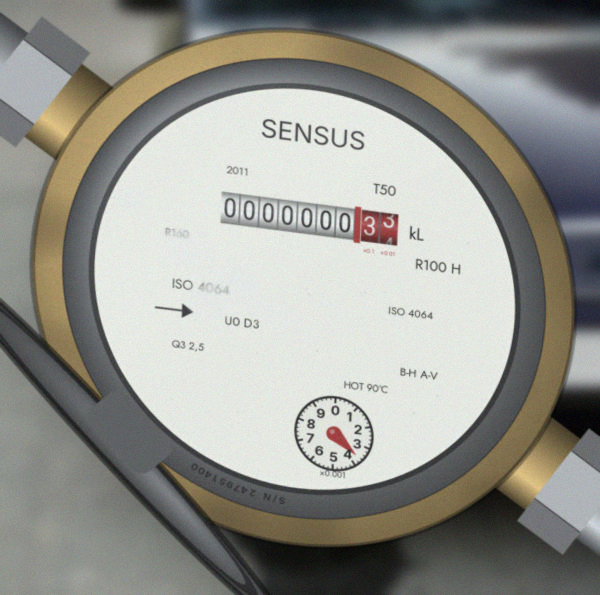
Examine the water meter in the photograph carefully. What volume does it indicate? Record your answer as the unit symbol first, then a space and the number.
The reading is kL 0.333
